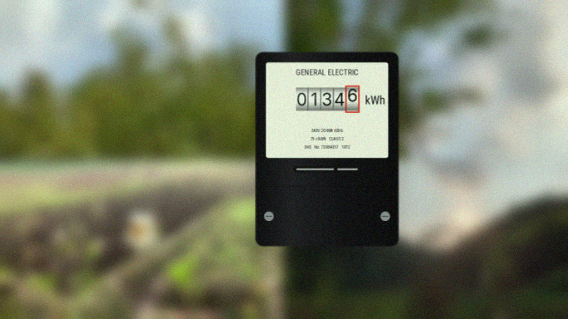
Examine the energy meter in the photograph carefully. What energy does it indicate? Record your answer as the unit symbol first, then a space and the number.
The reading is kWh 134.6
